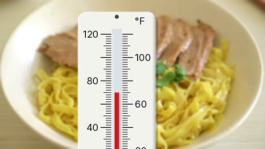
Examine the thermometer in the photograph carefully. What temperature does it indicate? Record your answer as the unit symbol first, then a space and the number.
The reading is °F 70
